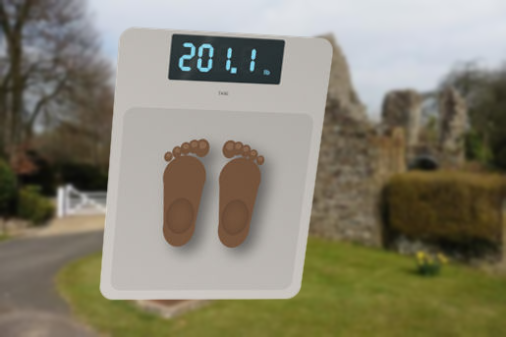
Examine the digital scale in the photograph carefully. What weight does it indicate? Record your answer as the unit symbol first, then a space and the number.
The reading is lb 201.1
